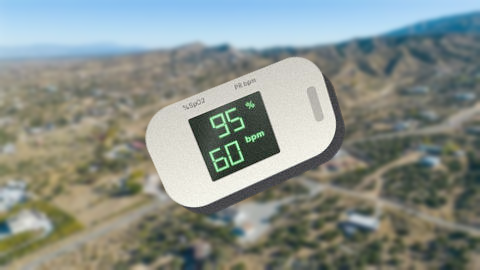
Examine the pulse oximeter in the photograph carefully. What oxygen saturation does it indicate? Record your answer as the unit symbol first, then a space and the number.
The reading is % 95
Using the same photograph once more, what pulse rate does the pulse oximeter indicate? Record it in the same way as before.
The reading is bpm 60
